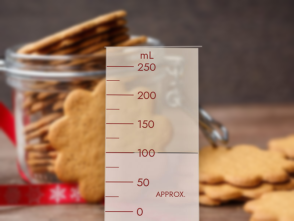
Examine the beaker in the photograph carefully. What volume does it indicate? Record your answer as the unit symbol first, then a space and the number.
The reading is mL 100
